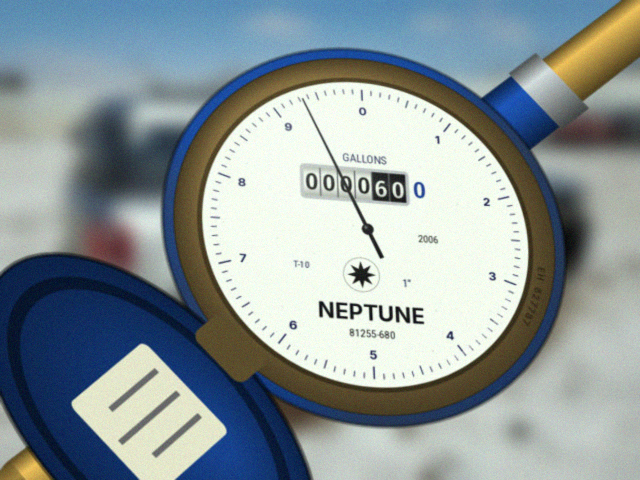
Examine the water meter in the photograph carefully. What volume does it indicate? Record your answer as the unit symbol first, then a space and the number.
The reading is gal 599.3
